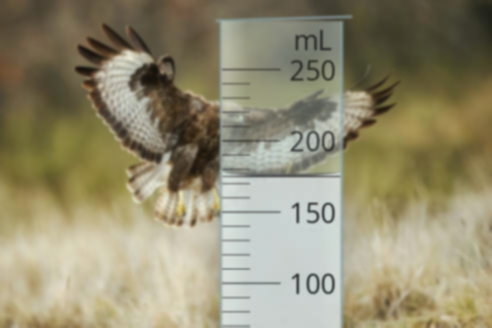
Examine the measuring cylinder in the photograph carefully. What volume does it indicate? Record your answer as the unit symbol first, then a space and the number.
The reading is mL 175
